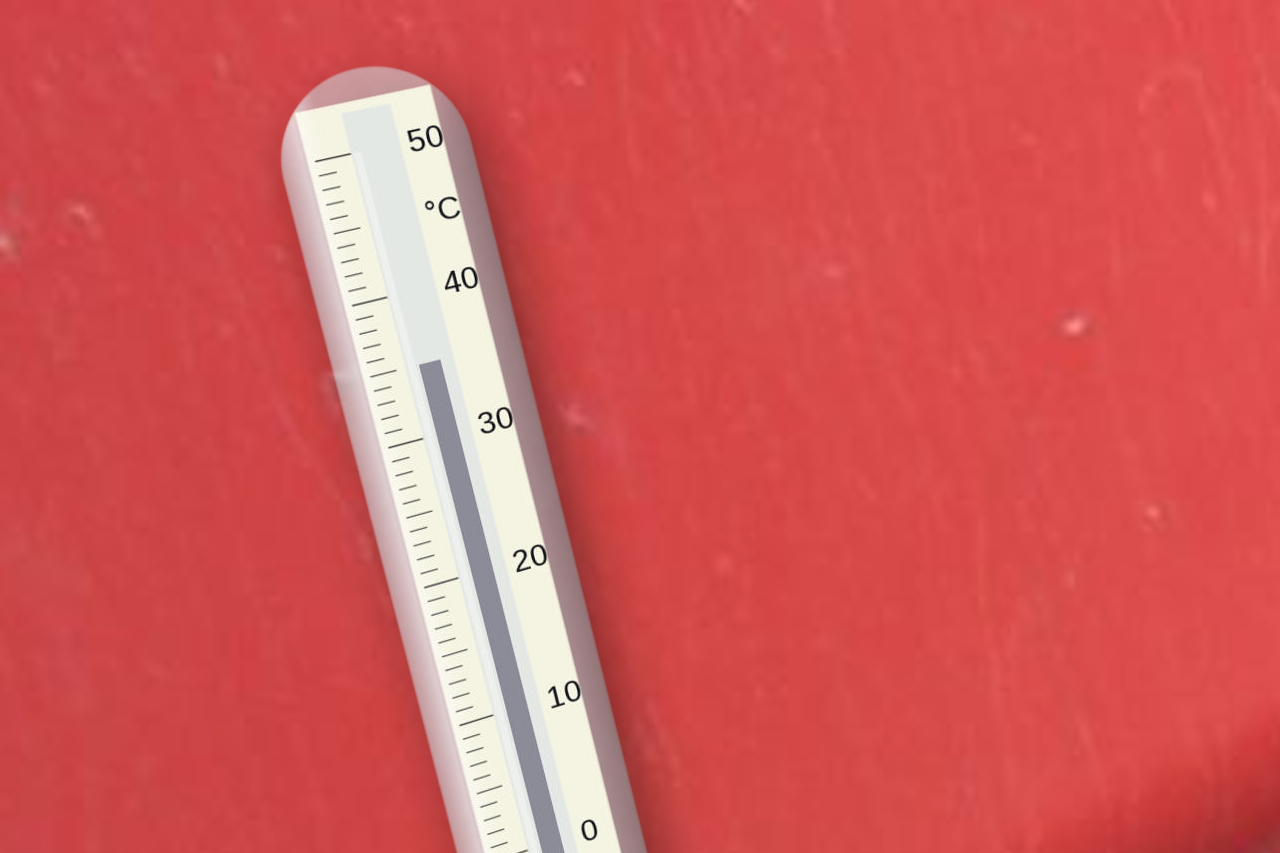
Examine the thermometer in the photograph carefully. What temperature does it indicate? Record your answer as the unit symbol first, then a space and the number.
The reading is °C 35
